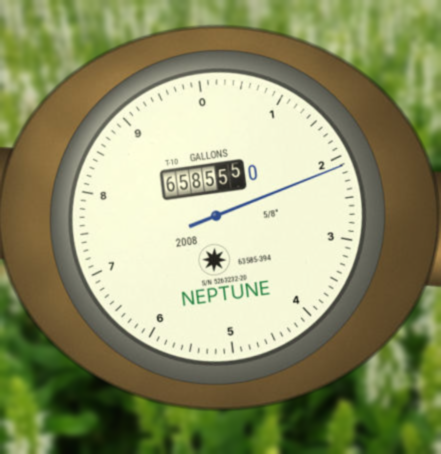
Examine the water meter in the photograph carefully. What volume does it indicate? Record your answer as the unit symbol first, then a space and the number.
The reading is gal 6585552.1
